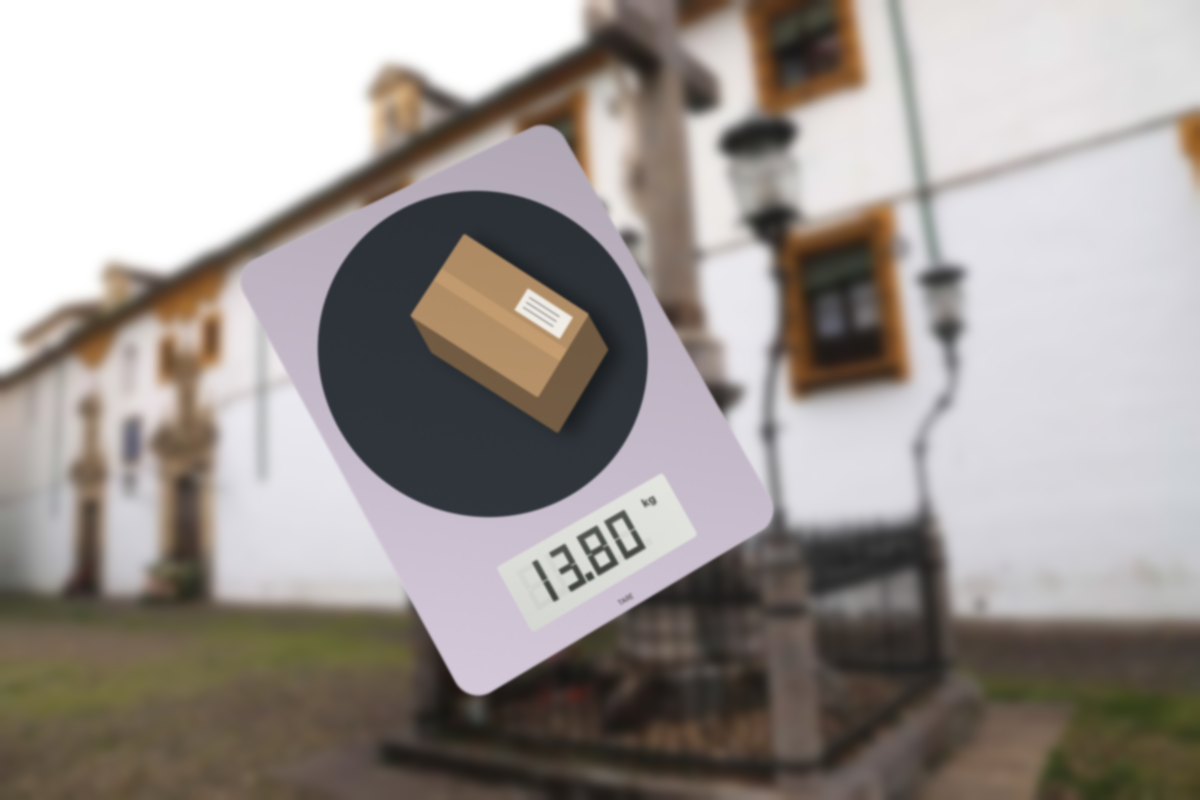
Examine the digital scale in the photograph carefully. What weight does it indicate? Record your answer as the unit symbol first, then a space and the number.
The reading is kg 13.80
